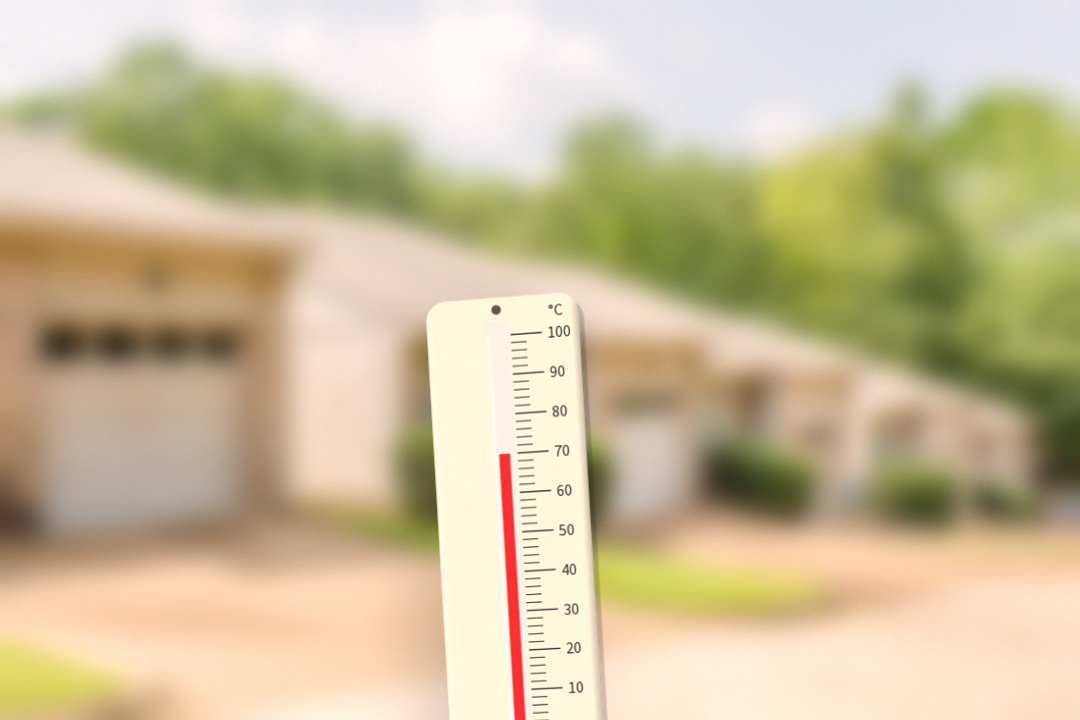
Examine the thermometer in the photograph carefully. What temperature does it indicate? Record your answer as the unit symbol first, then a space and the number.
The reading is °C 70
